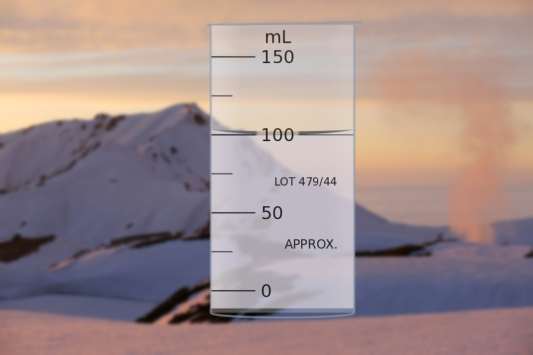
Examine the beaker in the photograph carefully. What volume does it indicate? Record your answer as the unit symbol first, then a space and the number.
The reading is mL 100
